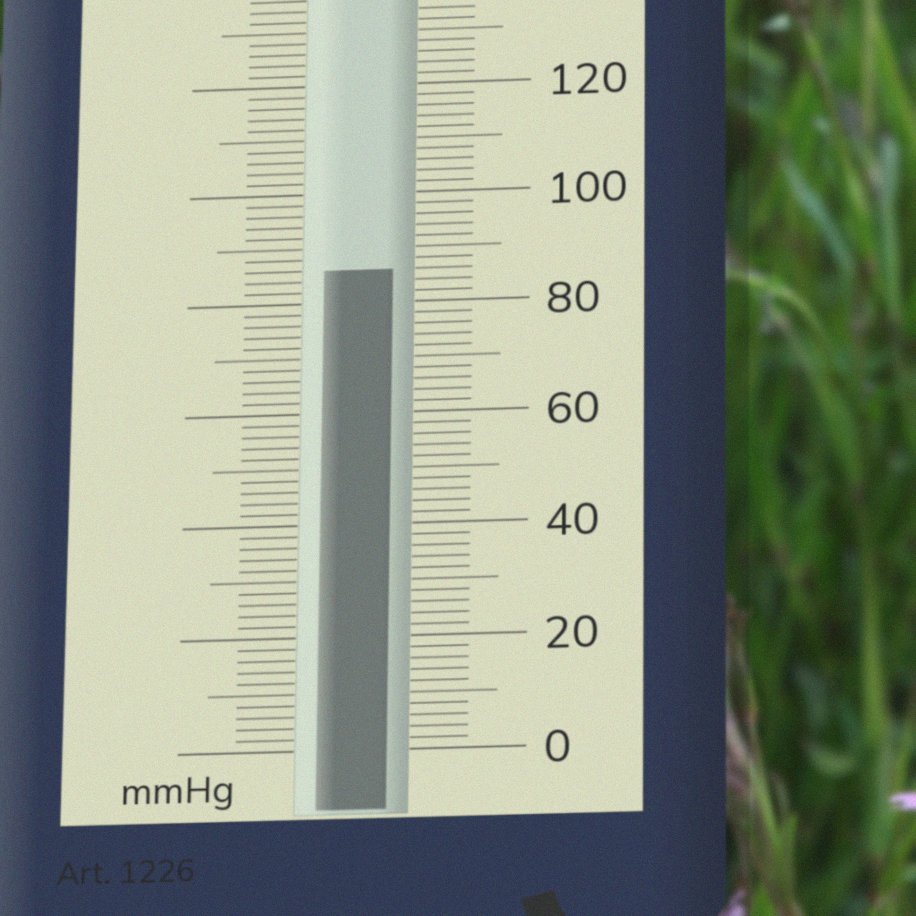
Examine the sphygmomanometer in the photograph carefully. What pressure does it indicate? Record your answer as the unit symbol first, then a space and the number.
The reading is mmHg 86
